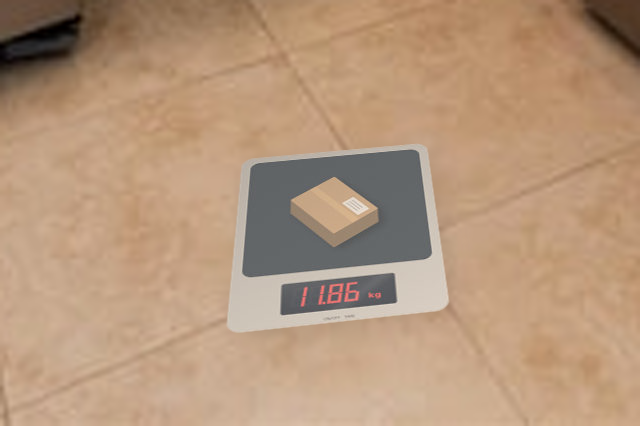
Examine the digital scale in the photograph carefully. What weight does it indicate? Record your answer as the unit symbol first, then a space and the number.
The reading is kg 11.86
